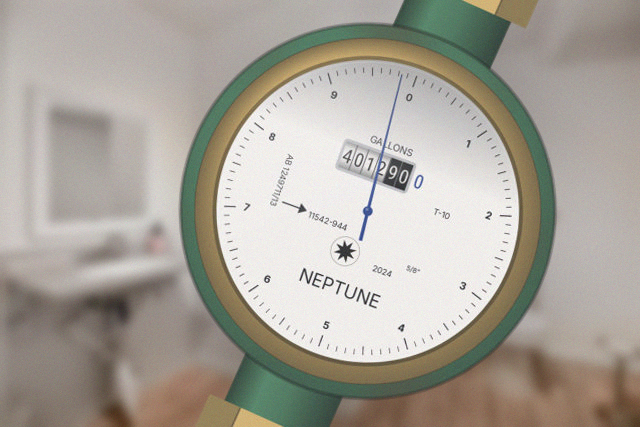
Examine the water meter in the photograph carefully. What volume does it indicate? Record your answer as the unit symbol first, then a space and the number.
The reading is gal 4012899.8
